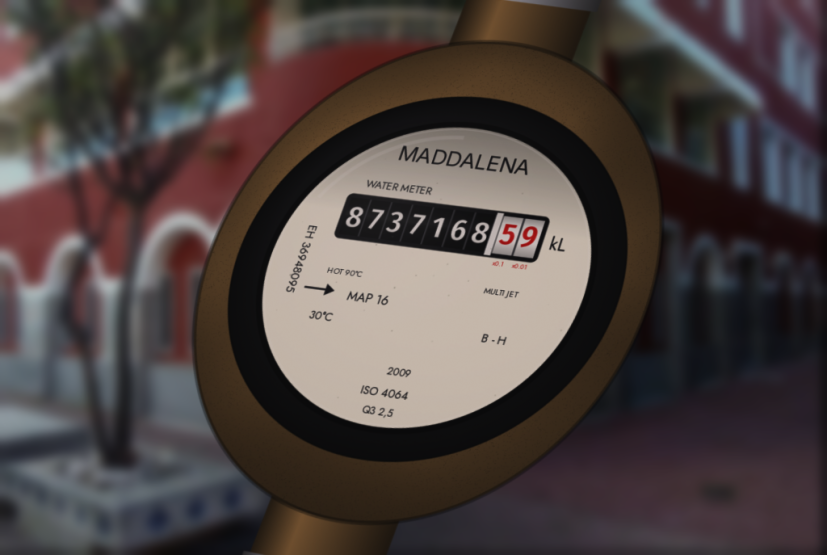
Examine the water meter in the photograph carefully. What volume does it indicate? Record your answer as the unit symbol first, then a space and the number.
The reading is kL 8737168.59
